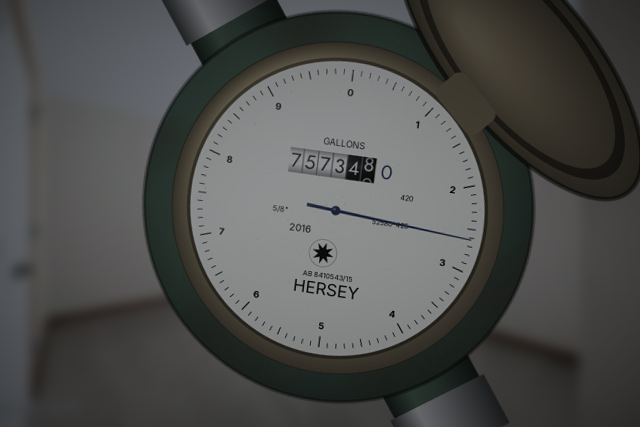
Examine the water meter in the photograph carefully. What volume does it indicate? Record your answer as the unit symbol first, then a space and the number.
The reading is gal 7573482.6
